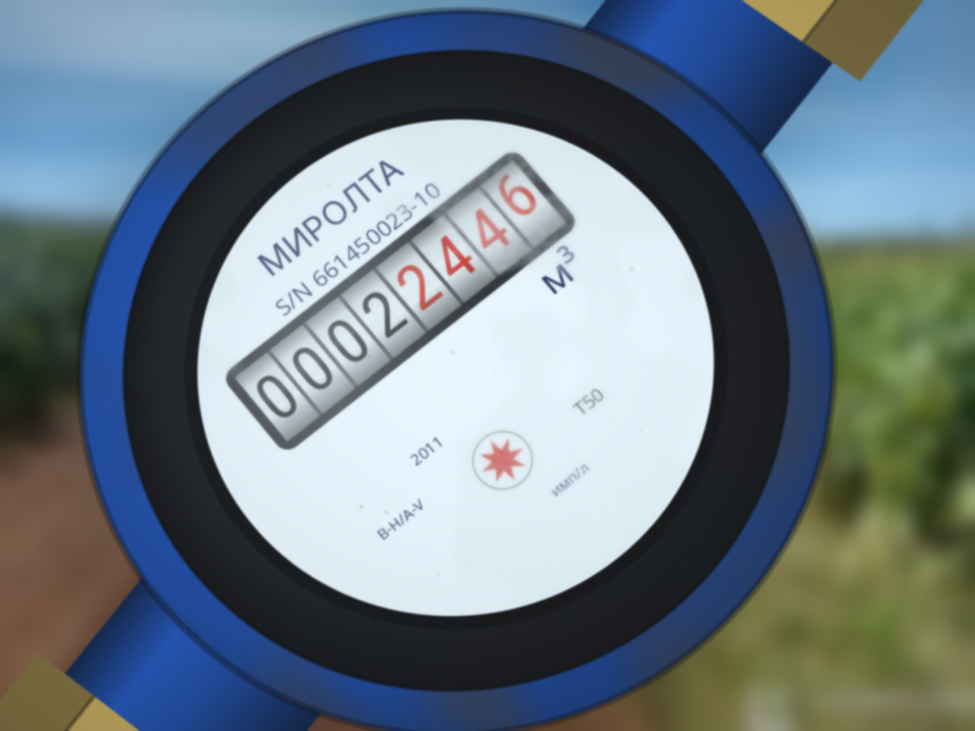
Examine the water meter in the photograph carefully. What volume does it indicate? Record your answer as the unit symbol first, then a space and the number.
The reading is m³ 2.2446
